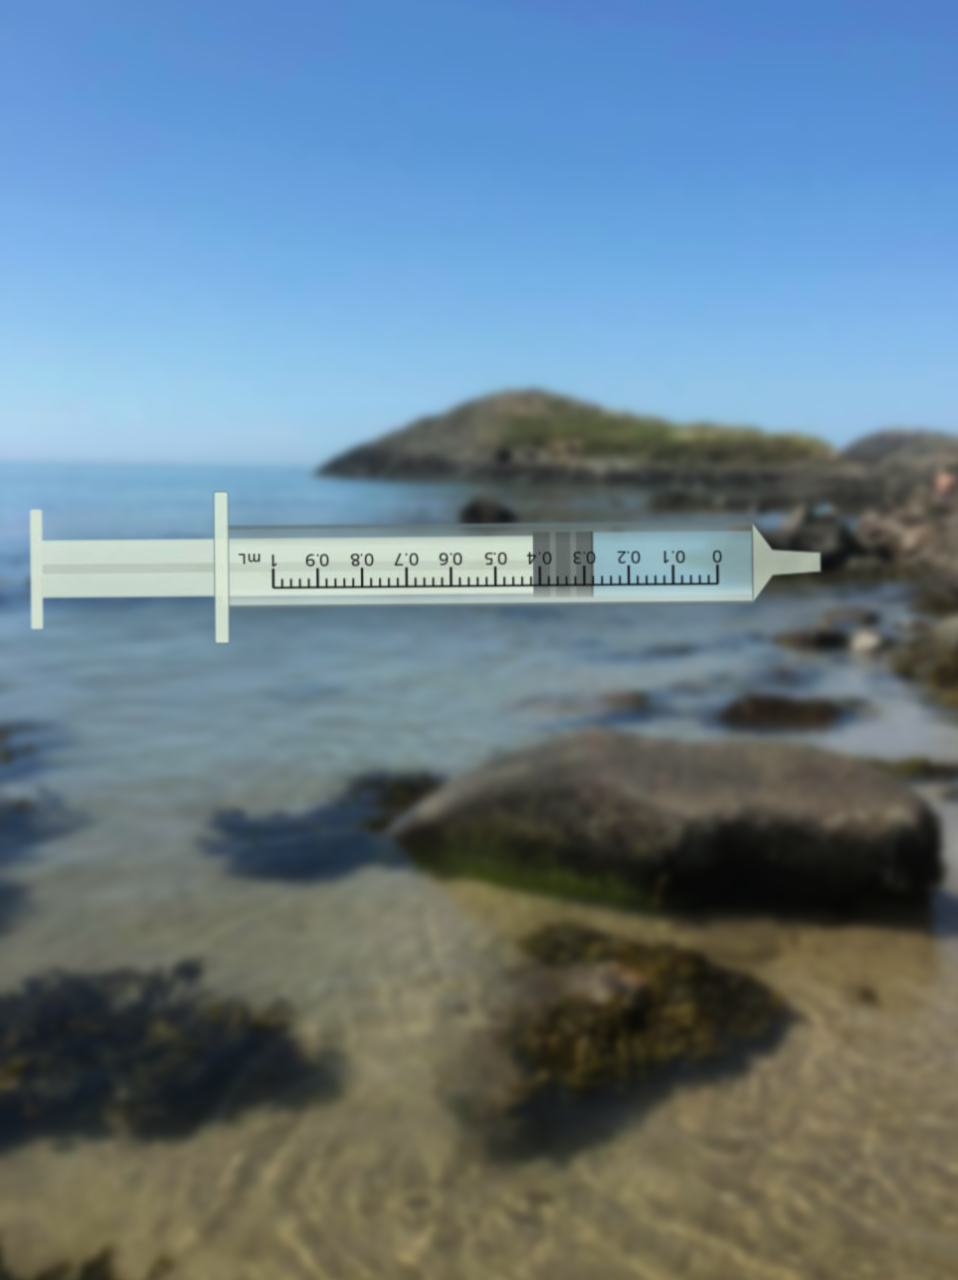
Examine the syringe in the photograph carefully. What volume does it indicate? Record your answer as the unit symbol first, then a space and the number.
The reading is mL 0.28
